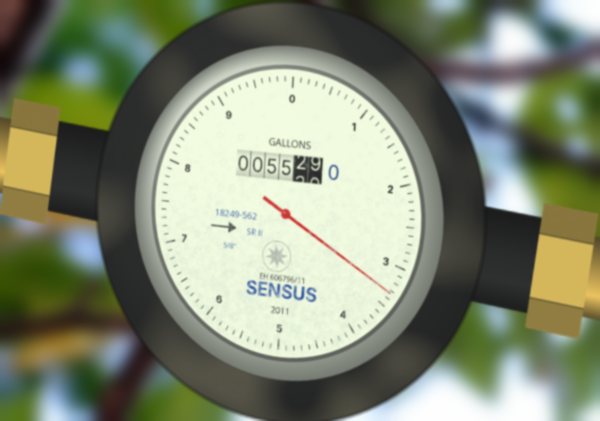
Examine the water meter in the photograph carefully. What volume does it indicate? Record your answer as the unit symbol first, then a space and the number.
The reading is gal 55293.3
